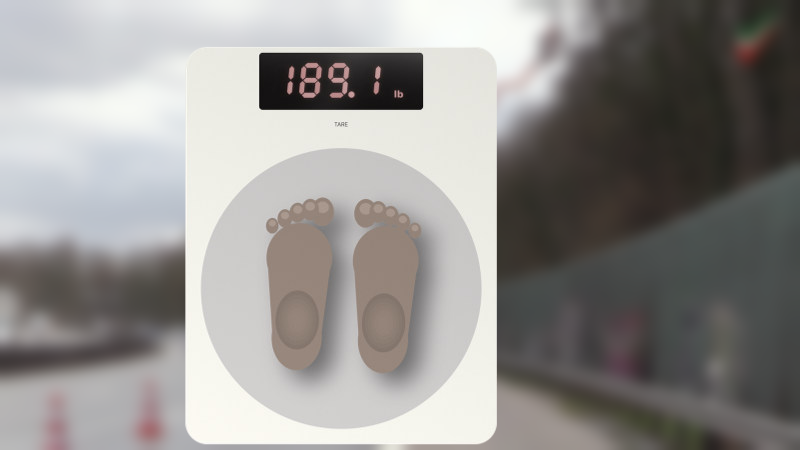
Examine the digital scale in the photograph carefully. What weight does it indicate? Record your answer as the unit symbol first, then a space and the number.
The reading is lb 189.1
